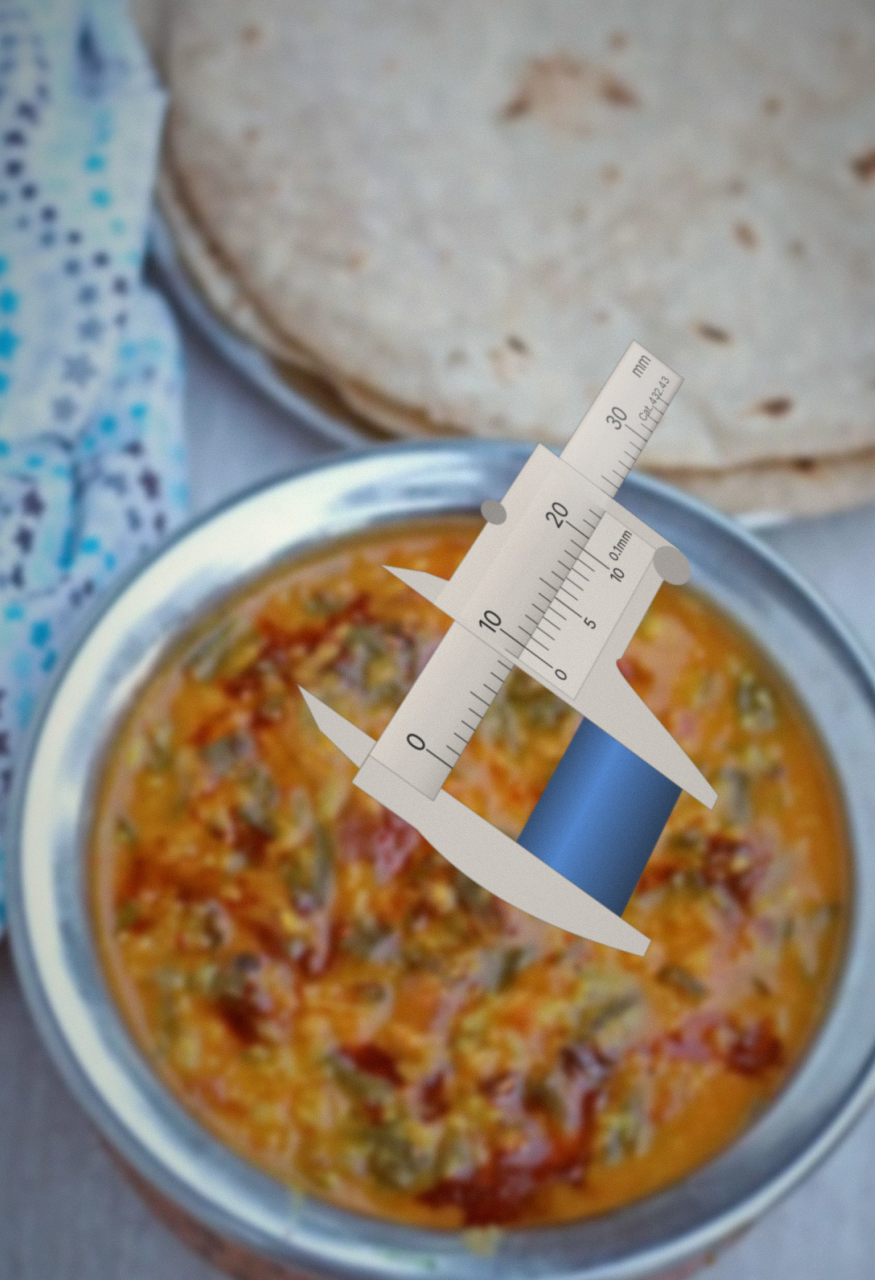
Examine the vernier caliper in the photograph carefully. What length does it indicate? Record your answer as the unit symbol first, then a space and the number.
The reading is mm 10.0
